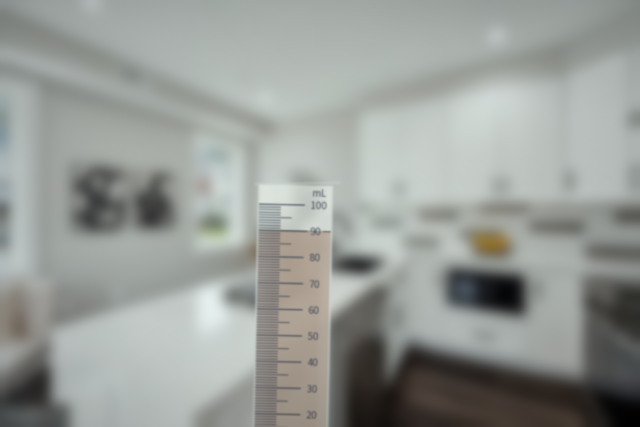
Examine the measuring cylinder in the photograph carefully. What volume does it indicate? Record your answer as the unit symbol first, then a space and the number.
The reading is mL 90
